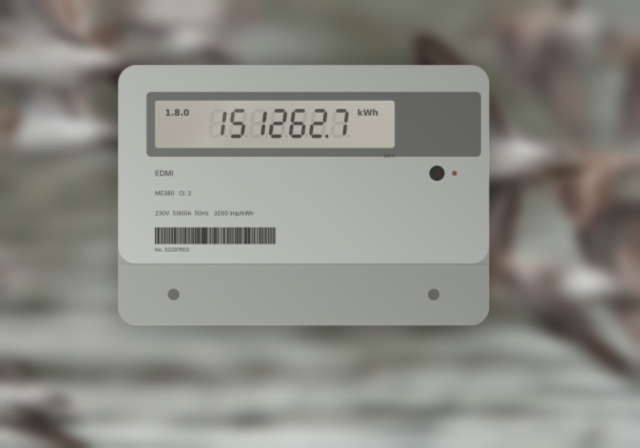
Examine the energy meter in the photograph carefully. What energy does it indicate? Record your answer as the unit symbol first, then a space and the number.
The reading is kWh 151262.7
